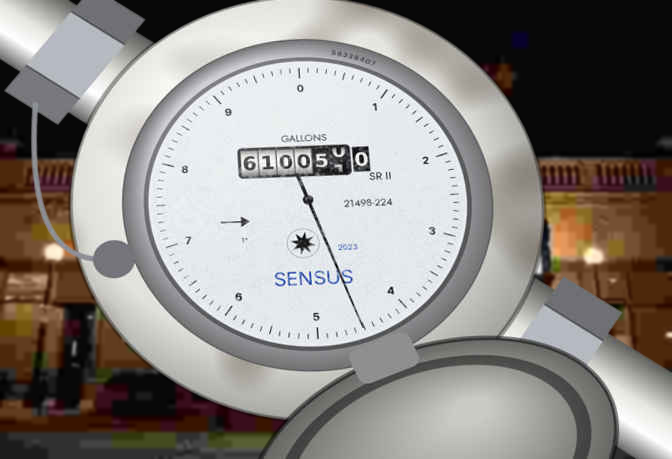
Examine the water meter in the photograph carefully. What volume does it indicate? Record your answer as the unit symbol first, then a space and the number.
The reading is gal 6100504.5
